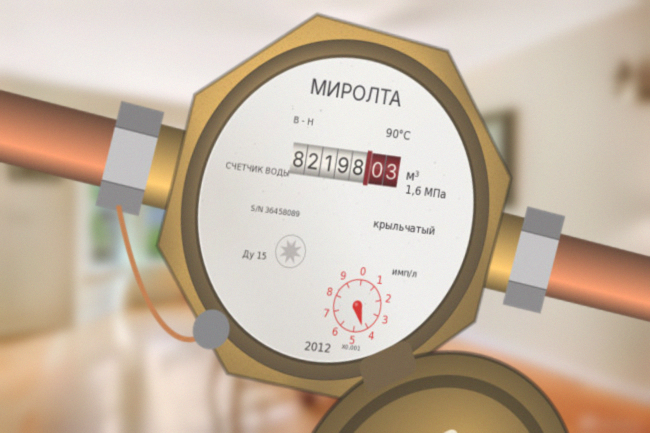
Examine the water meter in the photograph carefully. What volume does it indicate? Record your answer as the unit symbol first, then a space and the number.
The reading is m³ 82198.034
